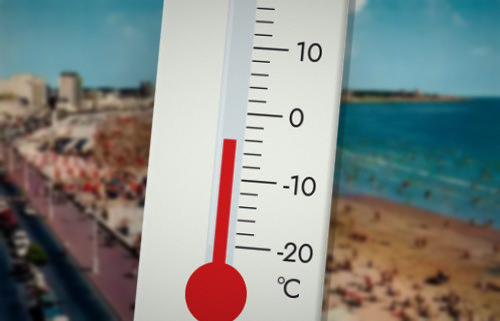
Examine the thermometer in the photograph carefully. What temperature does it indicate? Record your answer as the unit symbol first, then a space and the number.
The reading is °C -4
